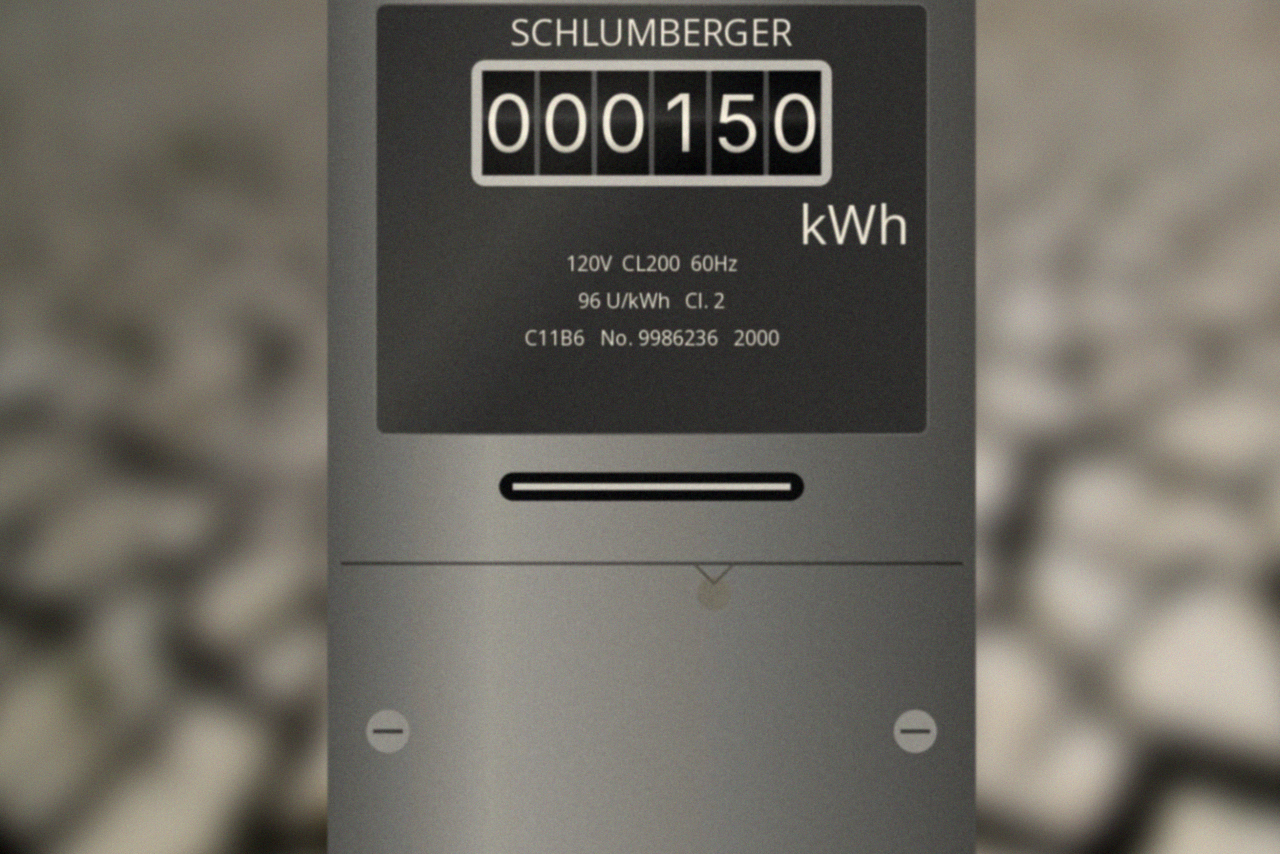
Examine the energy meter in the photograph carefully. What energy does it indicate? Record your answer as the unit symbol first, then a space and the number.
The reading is kWh 150
